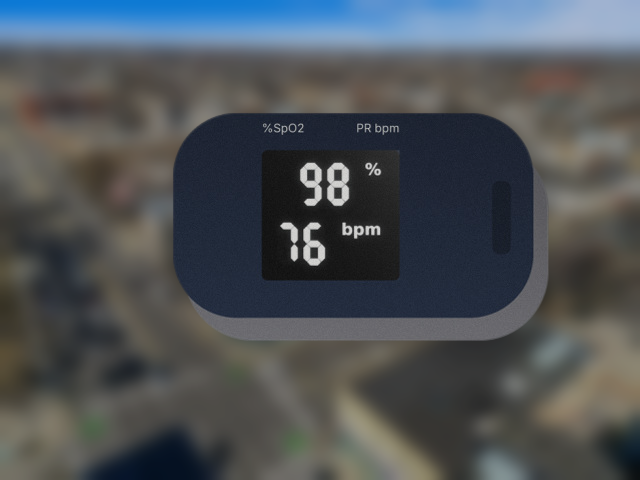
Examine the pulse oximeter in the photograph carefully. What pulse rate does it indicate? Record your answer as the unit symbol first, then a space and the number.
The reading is bpm 76
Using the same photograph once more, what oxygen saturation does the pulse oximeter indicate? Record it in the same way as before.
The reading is % 98
